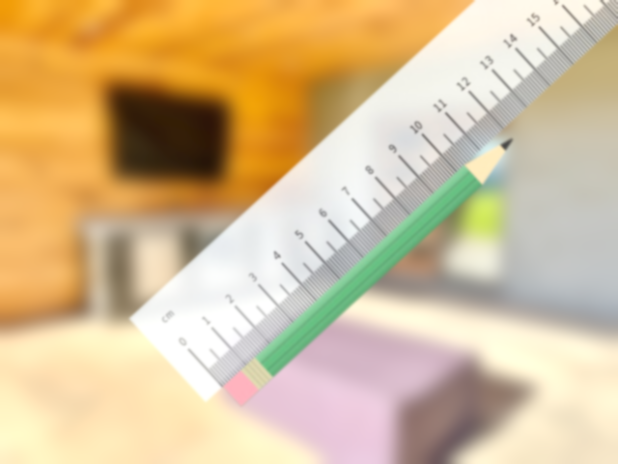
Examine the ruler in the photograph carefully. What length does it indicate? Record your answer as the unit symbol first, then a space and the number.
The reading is cm 12
